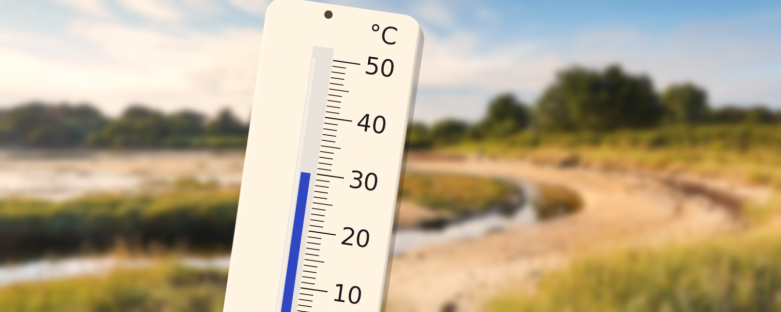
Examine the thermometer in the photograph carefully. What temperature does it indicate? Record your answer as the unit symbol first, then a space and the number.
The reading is °C 30
